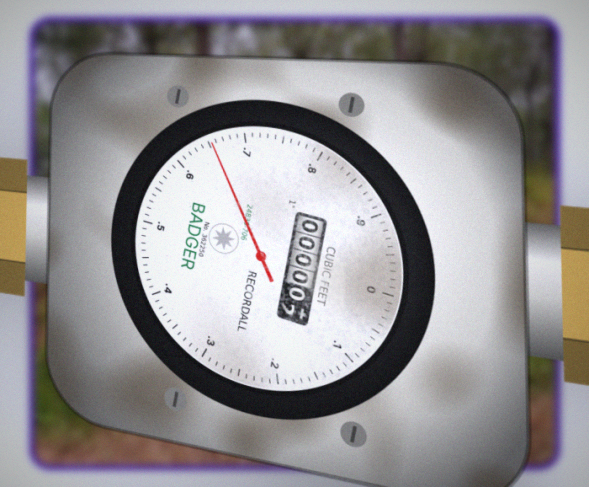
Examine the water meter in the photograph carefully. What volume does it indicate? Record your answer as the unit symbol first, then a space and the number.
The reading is ft³ 1.65
